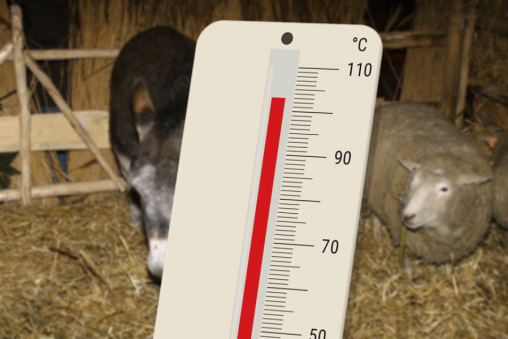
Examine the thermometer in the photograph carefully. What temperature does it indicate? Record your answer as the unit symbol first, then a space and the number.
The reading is °C 103
